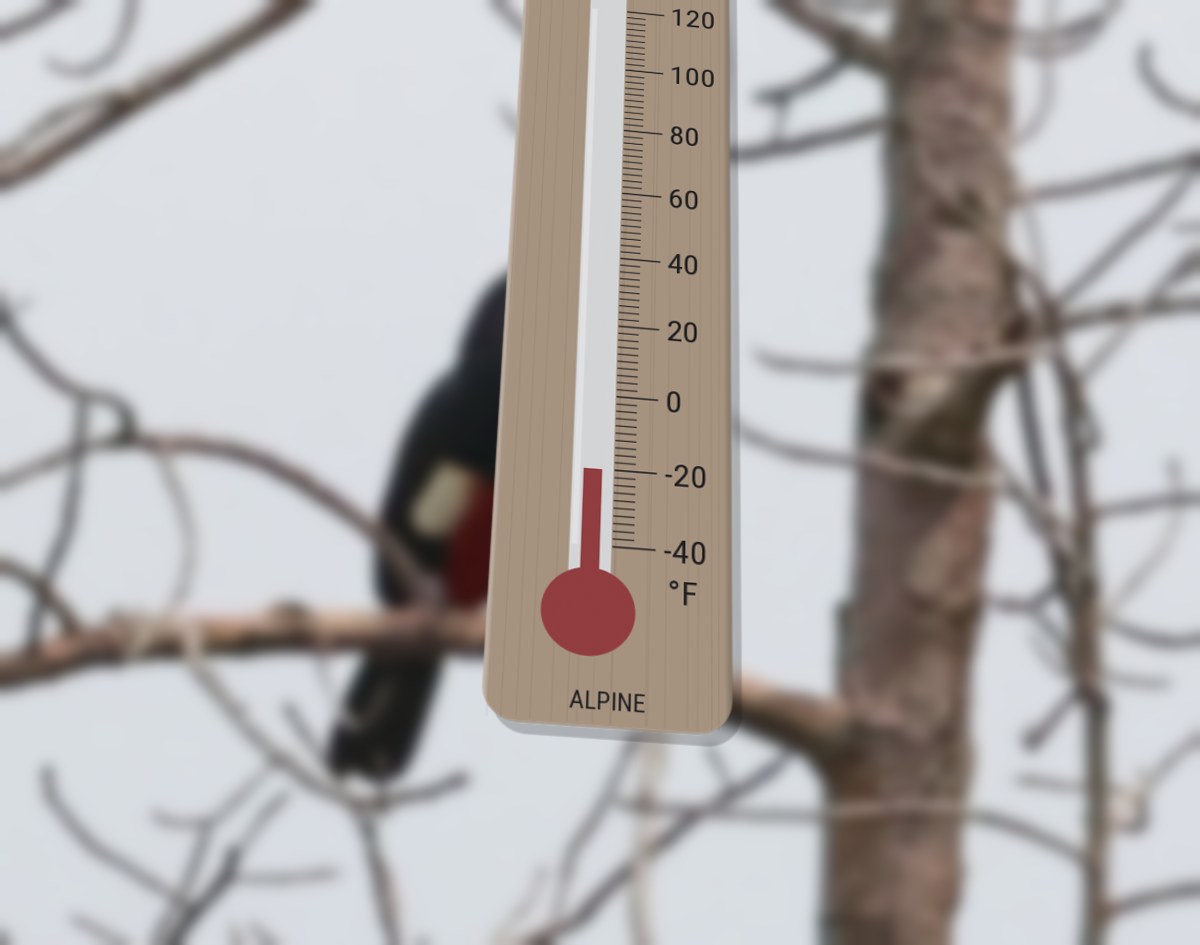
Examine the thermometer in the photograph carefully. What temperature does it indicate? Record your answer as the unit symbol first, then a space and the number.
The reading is °F -20
